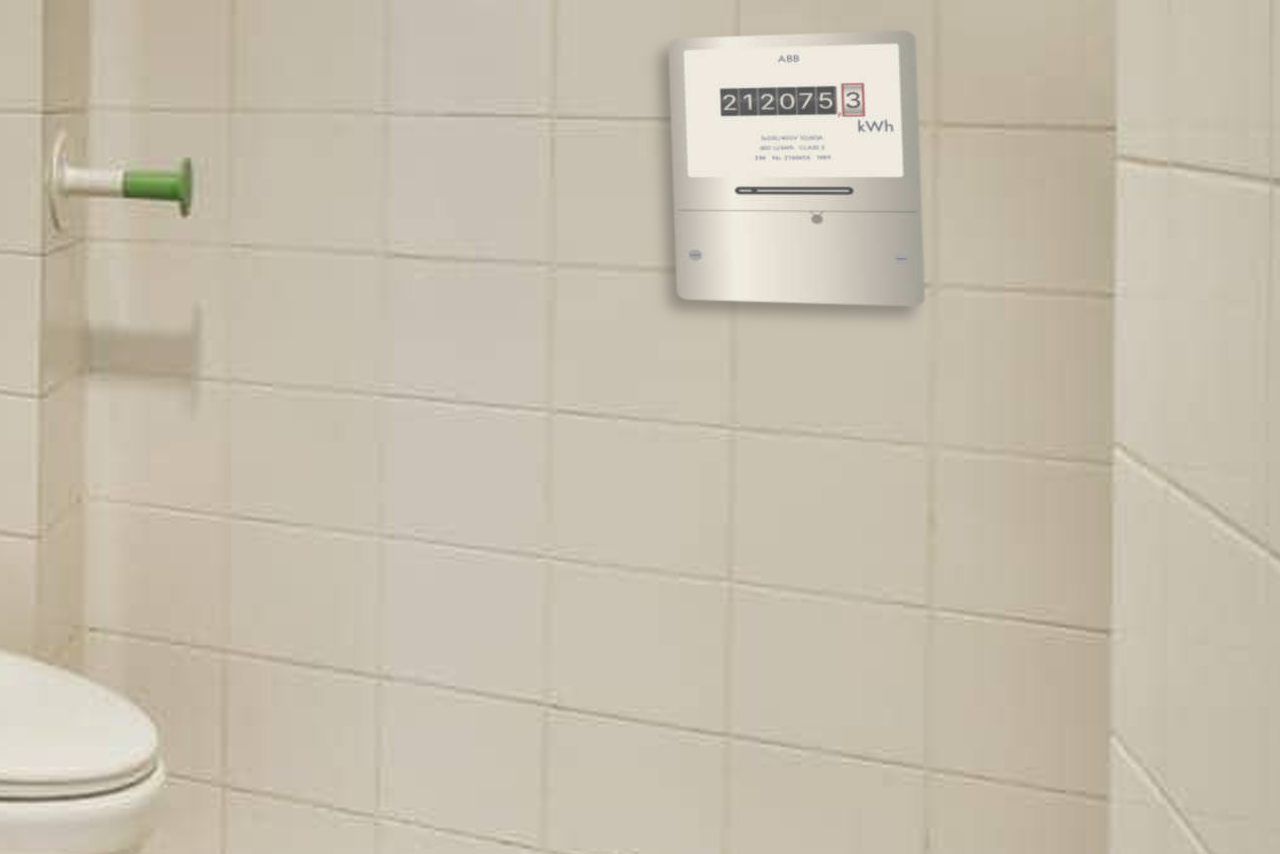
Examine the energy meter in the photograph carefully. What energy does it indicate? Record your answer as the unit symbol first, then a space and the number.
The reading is kWh 212075.3
